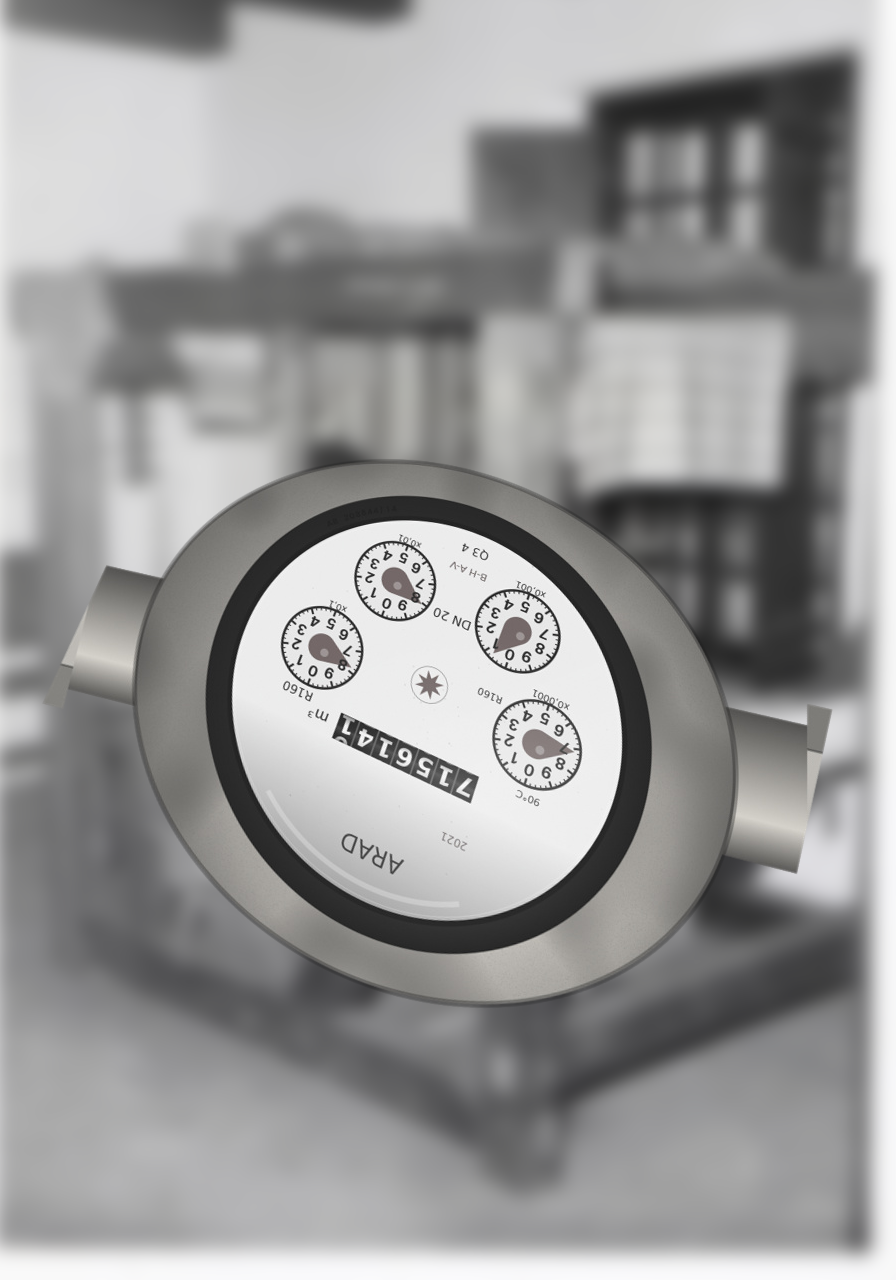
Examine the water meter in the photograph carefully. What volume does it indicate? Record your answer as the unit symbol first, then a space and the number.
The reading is m³ 7156140.7807
